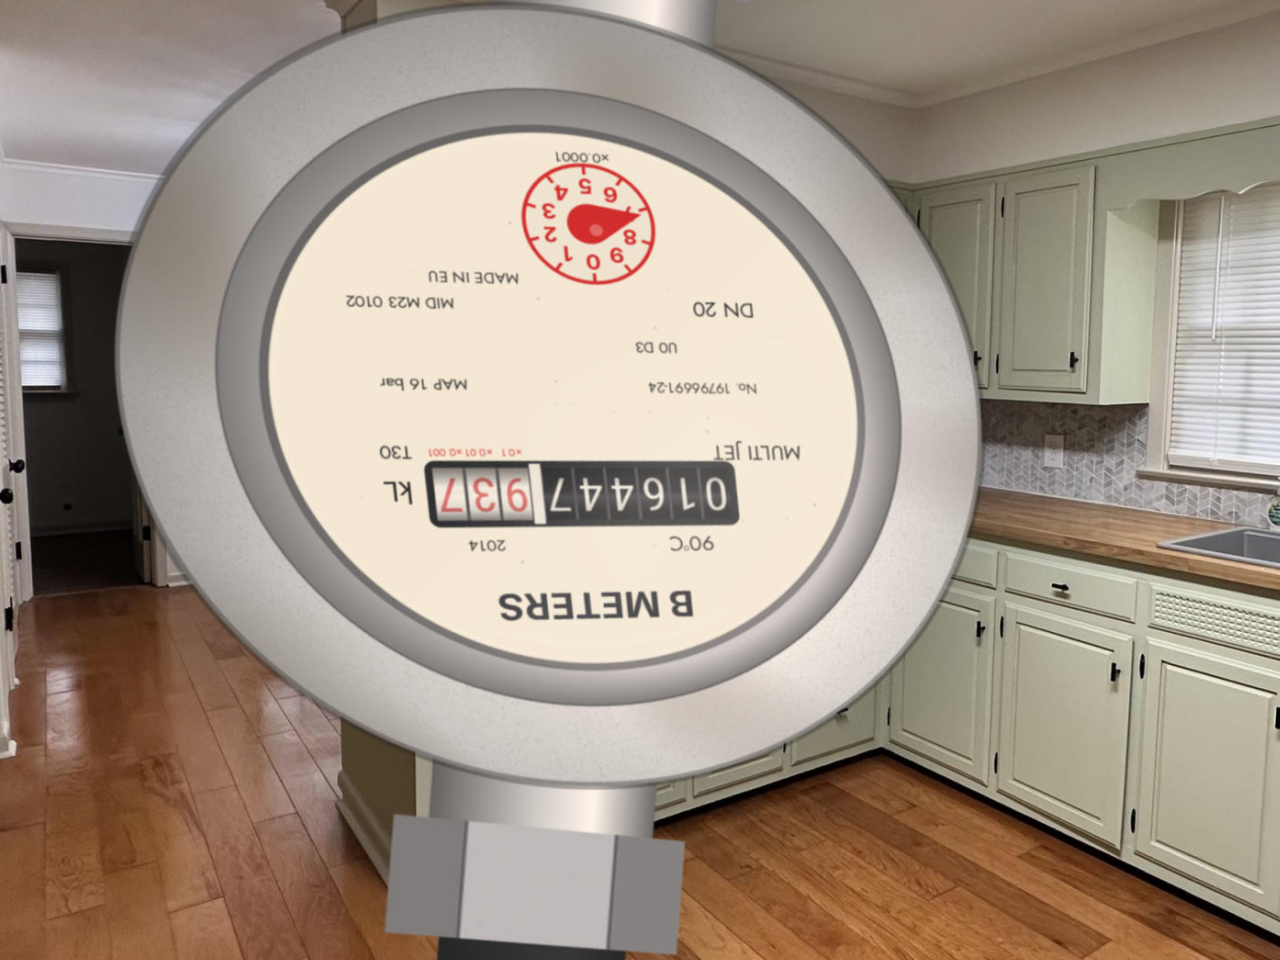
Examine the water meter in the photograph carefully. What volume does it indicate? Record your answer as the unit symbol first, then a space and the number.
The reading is kL 16447.9377
